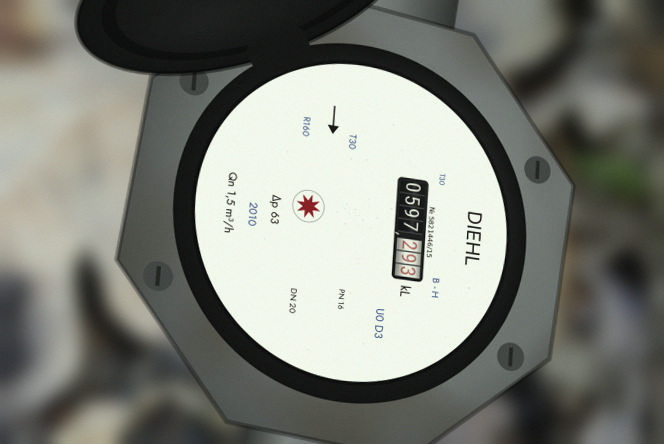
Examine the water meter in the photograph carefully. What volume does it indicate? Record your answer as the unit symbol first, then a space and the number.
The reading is kL 597.293
